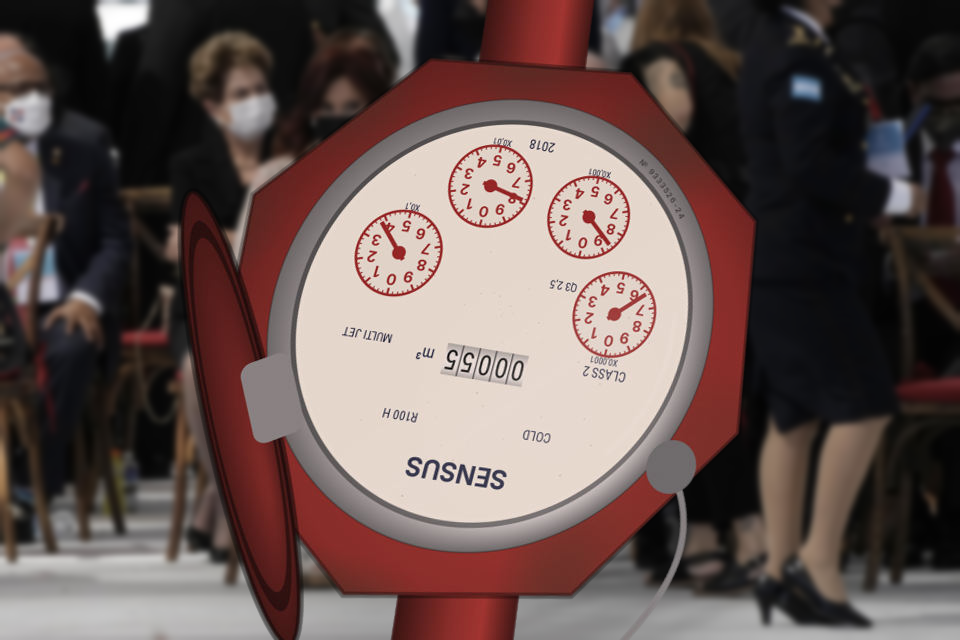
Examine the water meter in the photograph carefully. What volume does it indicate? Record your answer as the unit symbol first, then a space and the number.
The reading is m³ 55.3786
